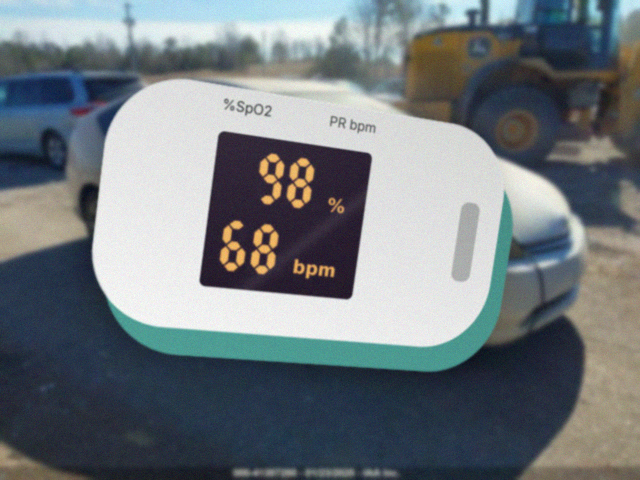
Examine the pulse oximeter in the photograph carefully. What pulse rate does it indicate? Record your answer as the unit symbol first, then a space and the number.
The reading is bpm 68
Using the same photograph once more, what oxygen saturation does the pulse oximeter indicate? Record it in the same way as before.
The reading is % 98
